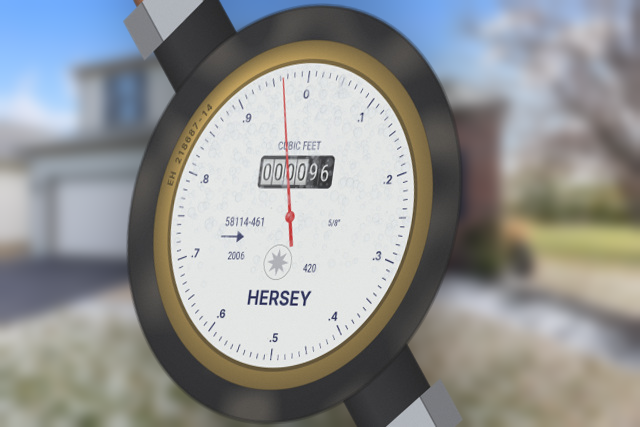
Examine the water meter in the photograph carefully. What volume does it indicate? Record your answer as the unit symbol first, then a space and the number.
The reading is ft³ 95.96
